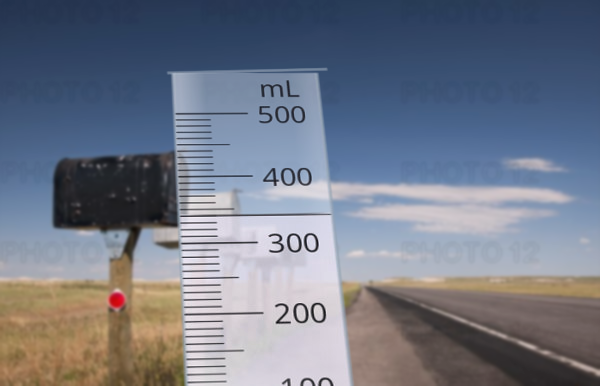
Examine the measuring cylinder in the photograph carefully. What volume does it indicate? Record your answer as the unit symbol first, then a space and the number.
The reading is mL 340
